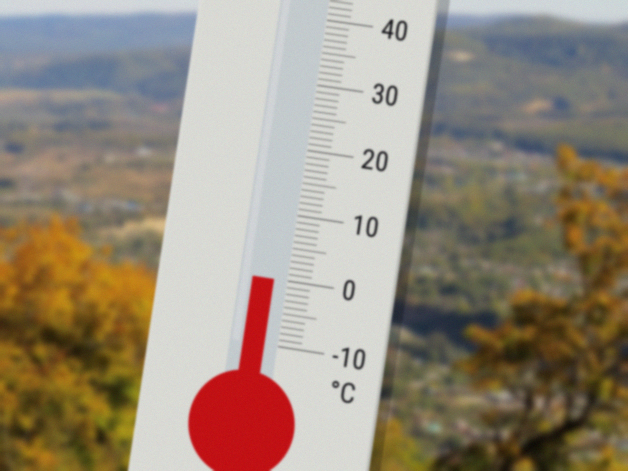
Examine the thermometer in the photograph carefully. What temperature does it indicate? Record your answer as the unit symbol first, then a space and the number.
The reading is °C 0
